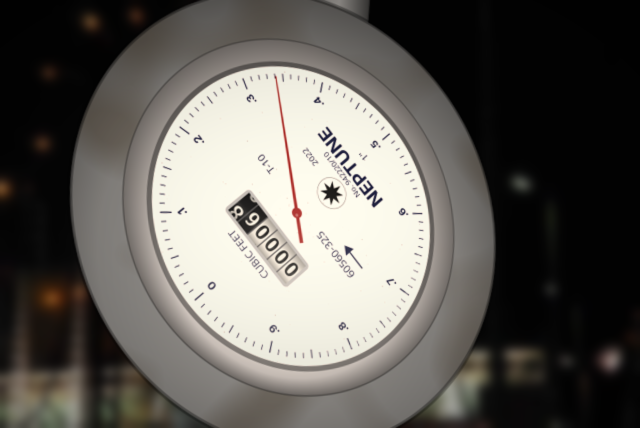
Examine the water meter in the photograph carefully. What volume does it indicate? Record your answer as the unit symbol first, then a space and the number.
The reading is ft³ 68.34
